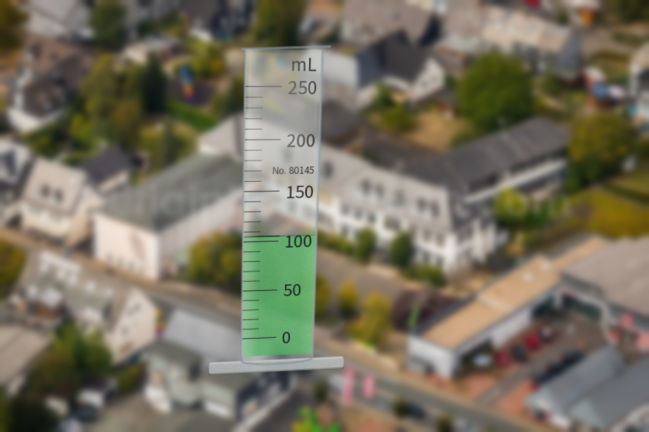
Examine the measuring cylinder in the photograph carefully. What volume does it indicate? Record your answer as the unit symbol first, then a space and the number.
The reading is mL 105
